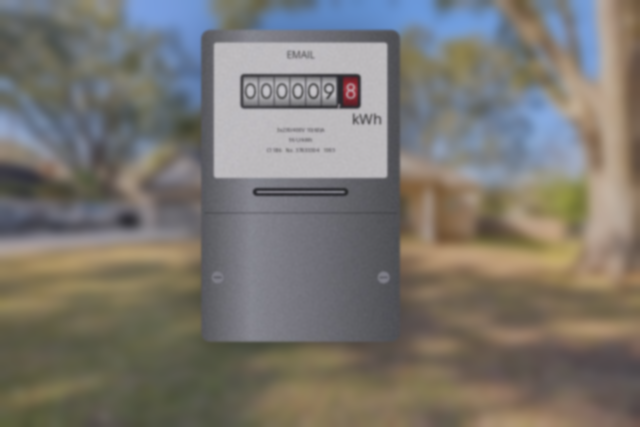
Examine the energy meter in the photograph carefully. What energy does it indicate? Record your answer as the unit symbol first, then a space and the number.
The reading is kWh 9.8
